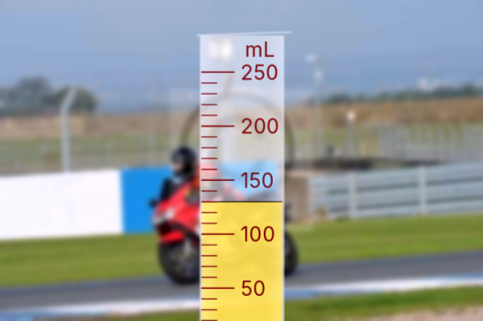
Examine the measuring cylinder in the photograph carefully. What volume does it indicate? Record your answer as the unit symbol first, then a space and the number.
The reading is mL 130
